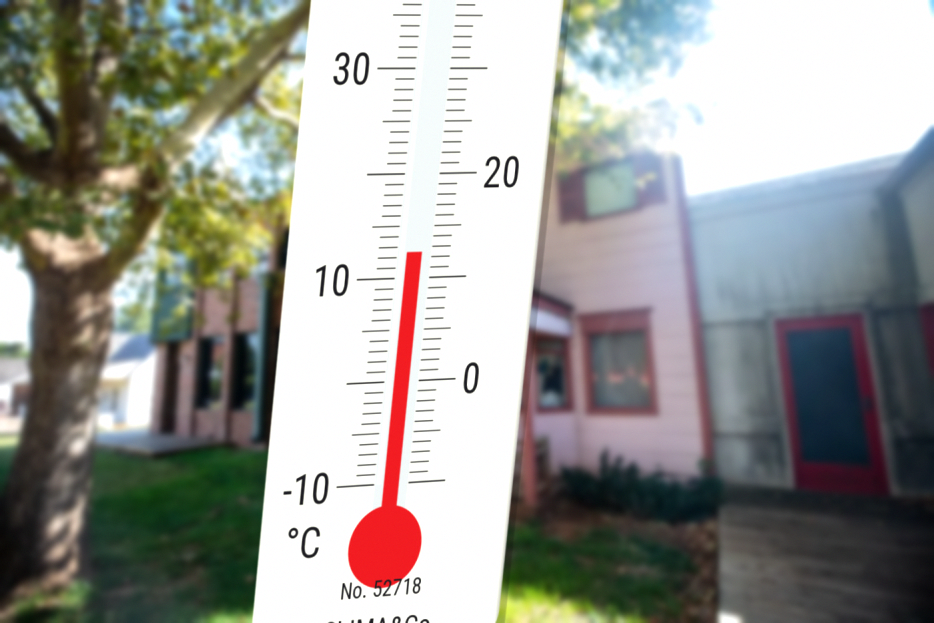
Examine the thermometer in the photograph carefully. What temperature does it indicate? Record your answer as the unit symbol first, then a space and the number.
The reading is °C 12.5
